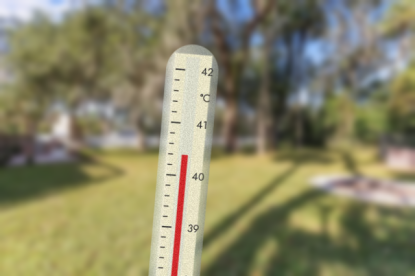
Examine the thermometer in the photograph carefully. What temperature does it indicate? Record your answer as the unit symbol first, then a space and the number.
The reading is °C 40.4
